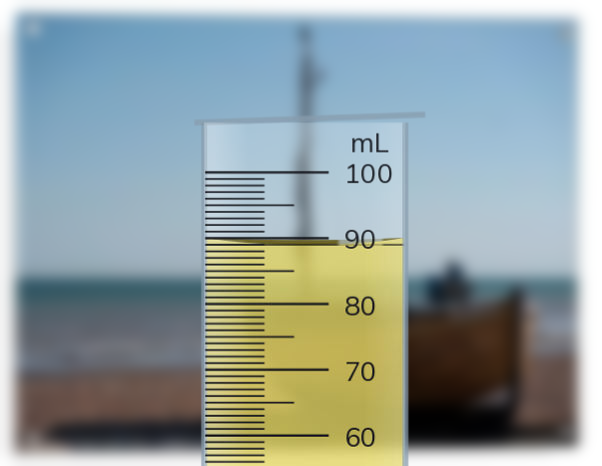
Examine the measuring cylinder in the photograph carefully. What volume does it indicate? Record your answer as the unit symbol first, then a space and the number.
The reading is mL 89
